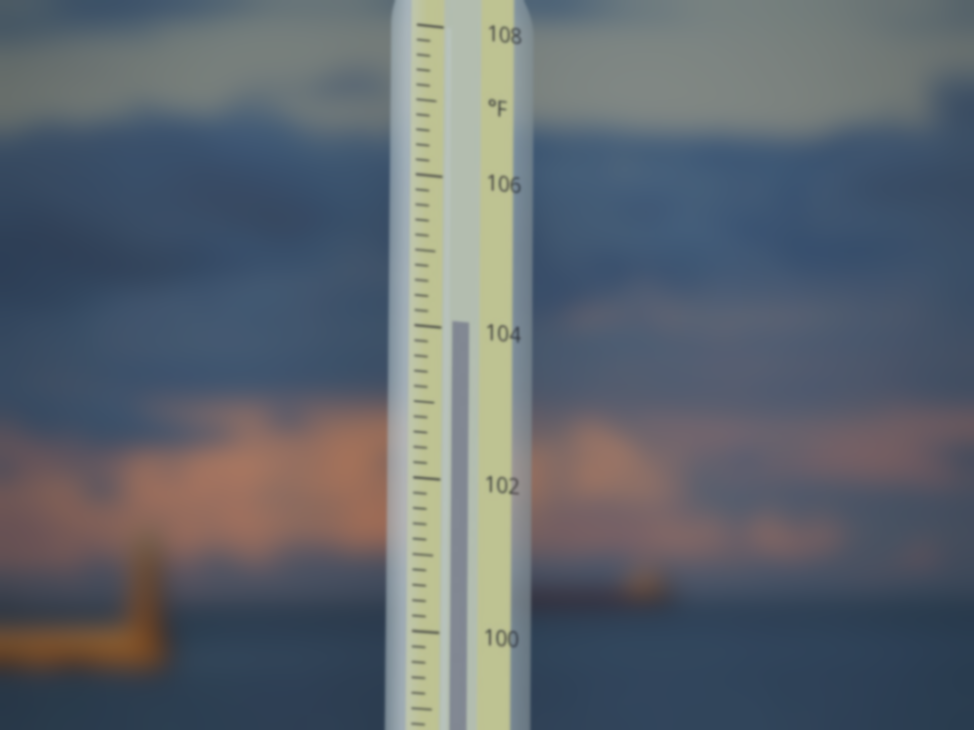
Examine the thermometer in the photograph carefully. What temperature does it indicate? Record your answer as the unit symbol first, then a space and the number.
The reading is °F 104.1
